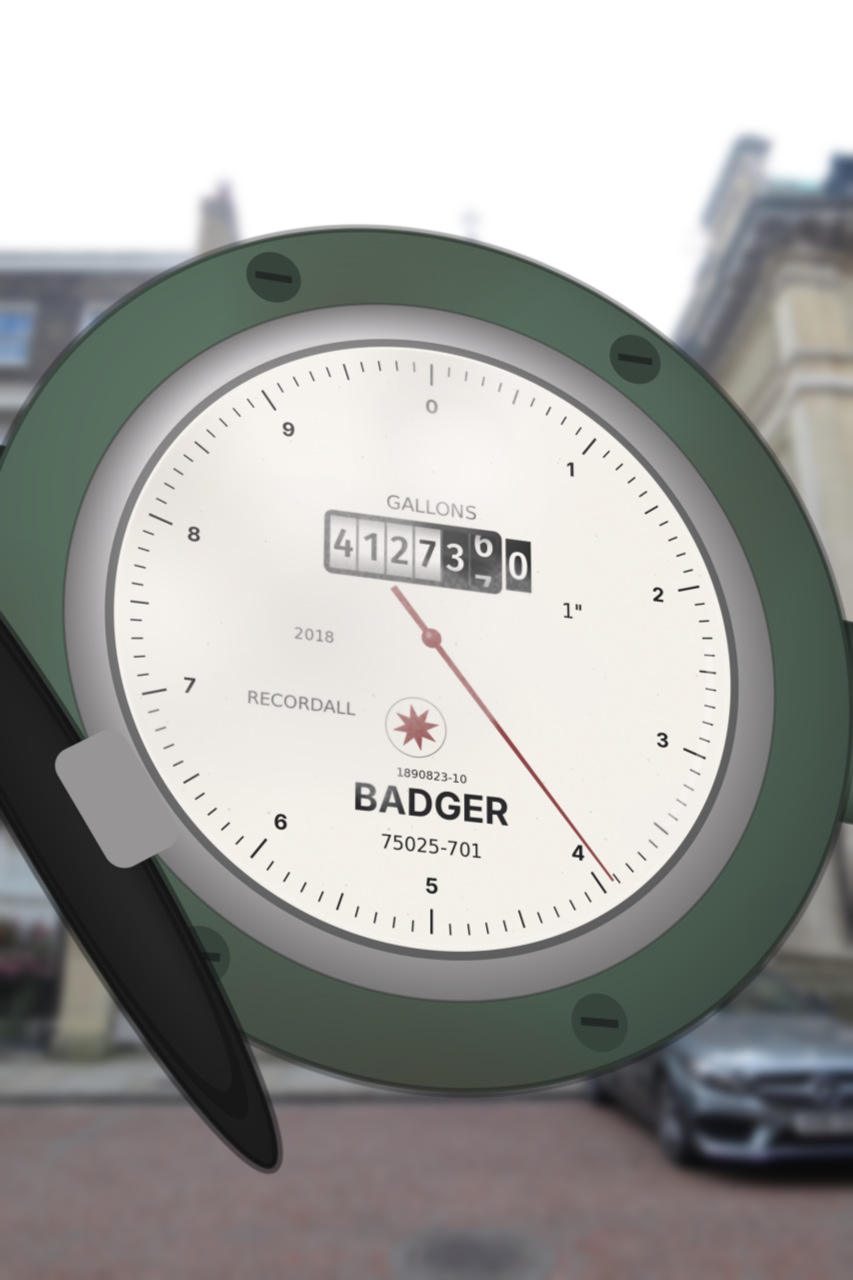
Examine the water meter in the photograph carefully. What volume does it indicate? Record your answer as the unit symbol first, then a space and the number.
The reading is gal 4127363.9
